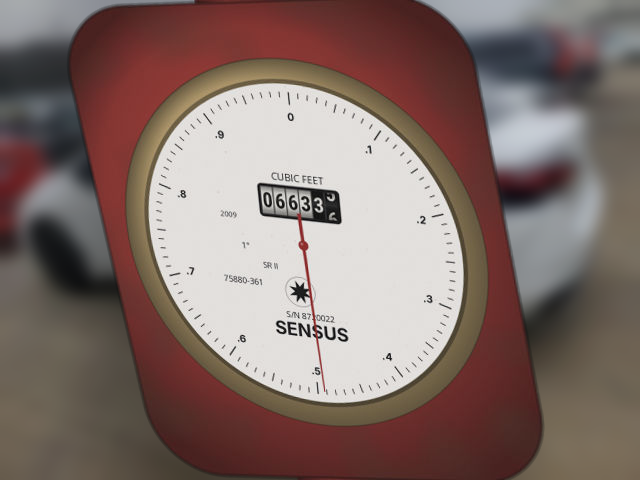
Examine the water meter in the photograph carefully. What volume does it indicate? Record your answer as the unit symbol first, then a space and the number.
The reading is ft³ 66335.49
